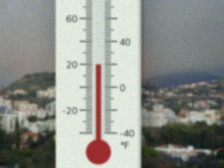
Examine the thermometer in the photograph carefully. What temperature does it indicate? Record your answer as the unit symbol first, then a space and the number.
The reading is °F 20
